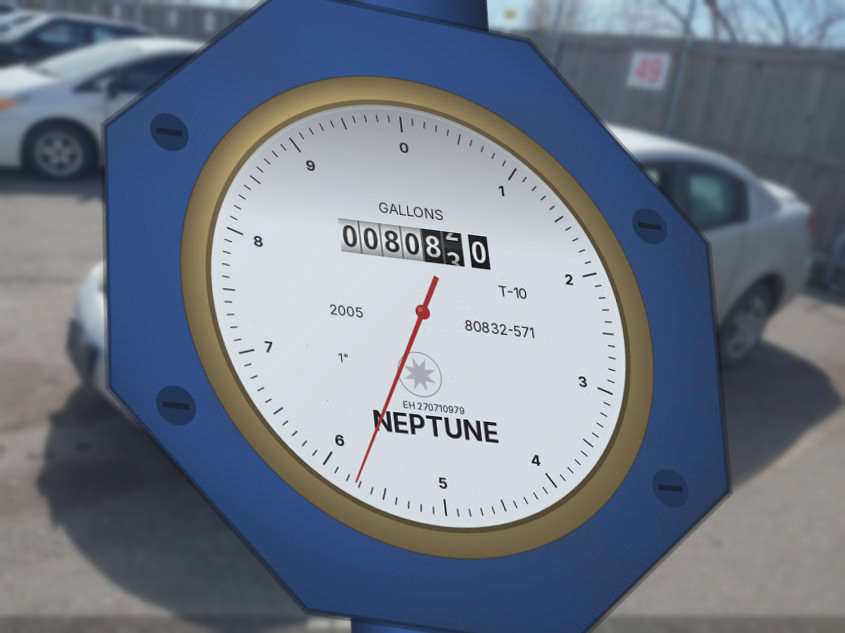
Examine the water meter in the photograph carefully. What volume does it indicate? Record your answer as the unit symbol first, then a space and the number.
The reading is gal 80825.7
